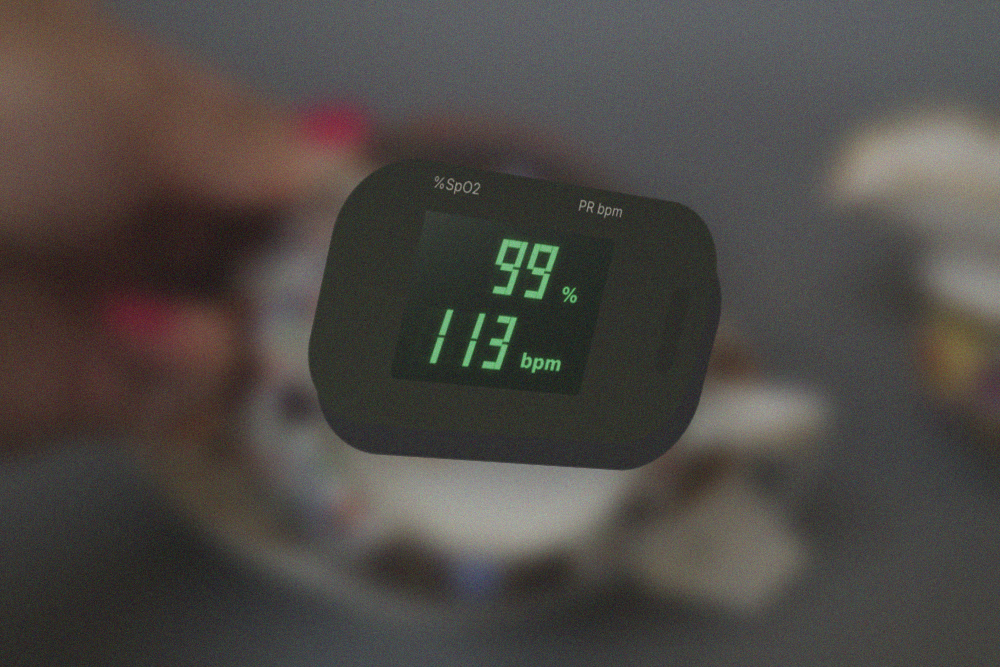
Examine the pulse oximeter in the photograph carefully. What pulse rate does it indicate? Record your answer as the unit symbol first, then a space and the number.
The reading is bpm 113
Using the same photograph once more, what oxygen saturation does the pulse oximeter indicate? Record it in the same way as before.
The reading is % 99
